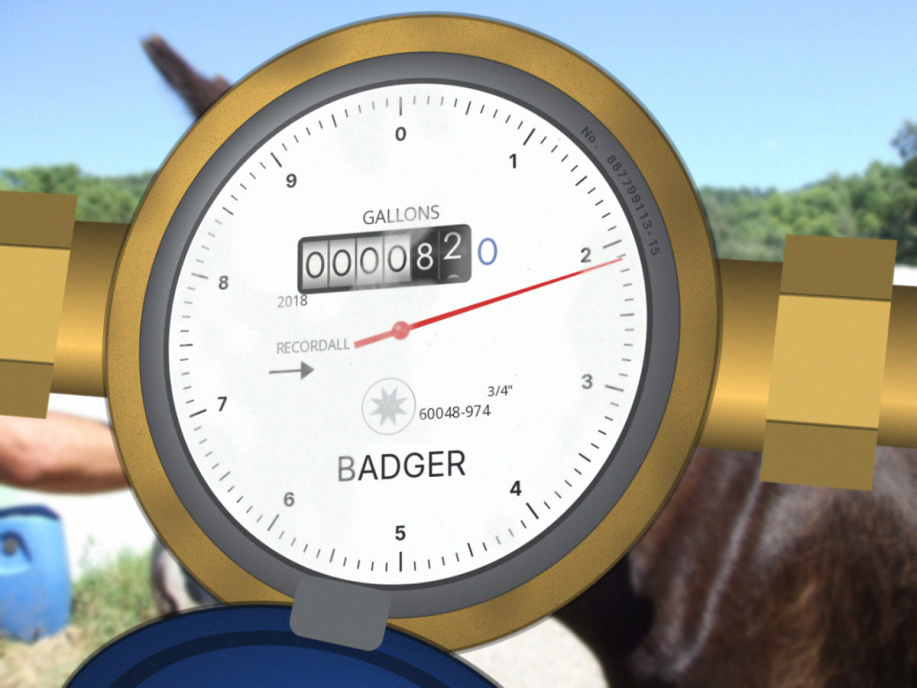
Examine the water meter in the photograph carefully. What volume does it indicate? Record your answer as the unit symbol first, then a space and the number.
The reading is gal 822.1
